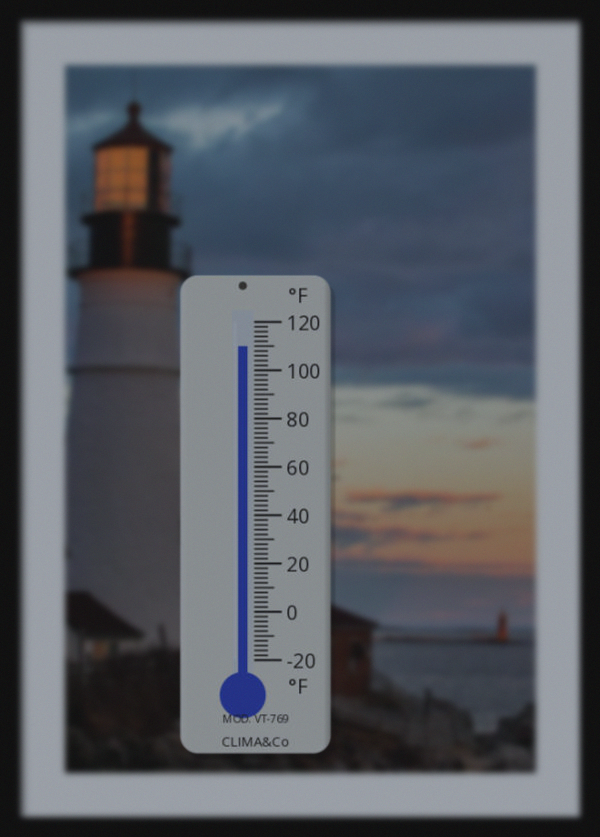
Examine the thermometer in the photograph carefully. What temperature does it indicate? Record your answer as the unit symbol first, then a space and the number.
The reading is °F 110
